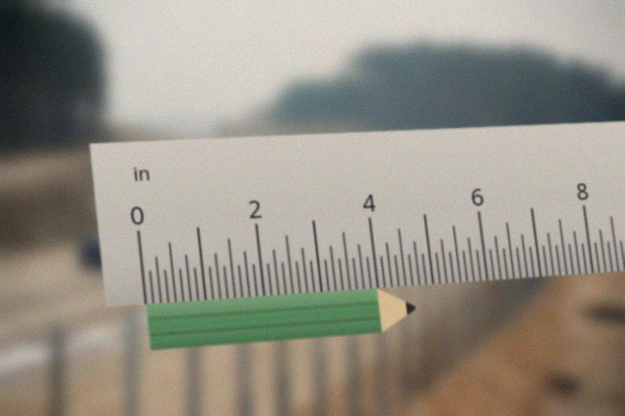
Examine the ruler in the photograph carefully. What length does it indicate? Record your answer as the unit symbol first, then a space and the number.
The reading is in 4.625
